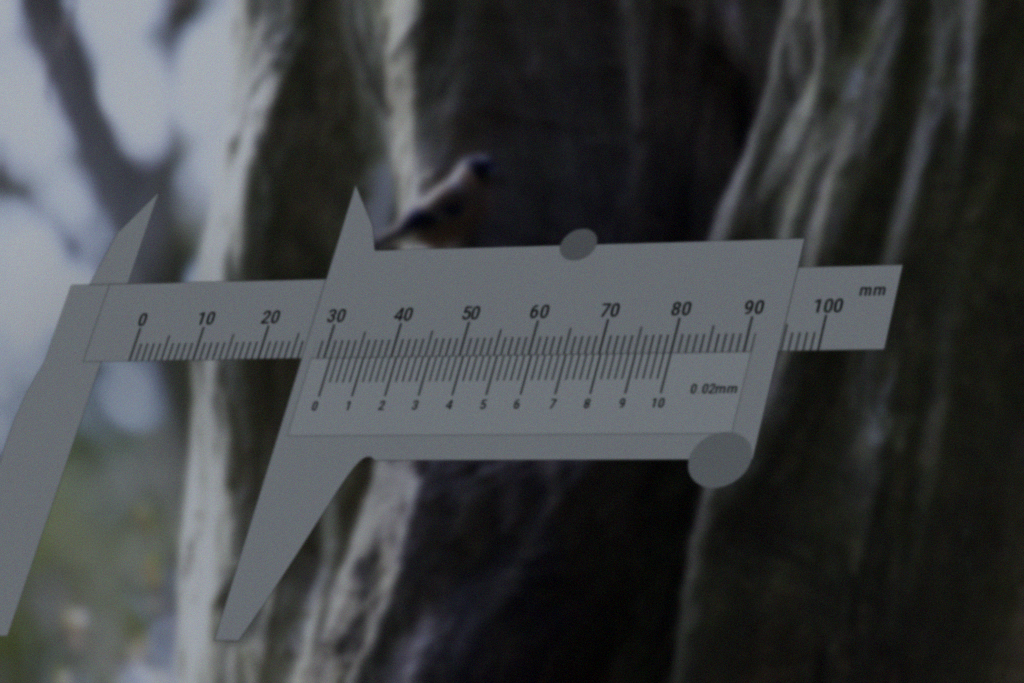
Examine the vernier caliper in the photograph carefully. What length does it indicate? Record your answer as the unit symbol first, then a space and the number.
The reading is mm 31.0
